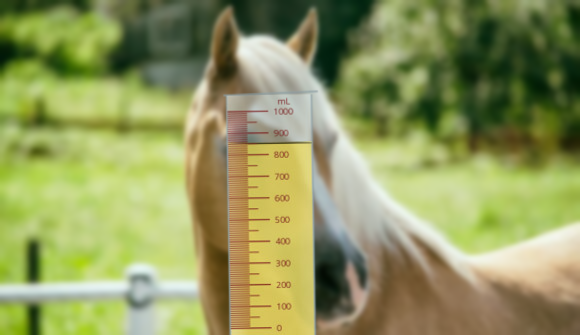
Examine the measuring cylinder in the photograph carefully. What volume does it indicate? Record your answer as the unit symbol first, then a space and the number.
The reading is mL 850
